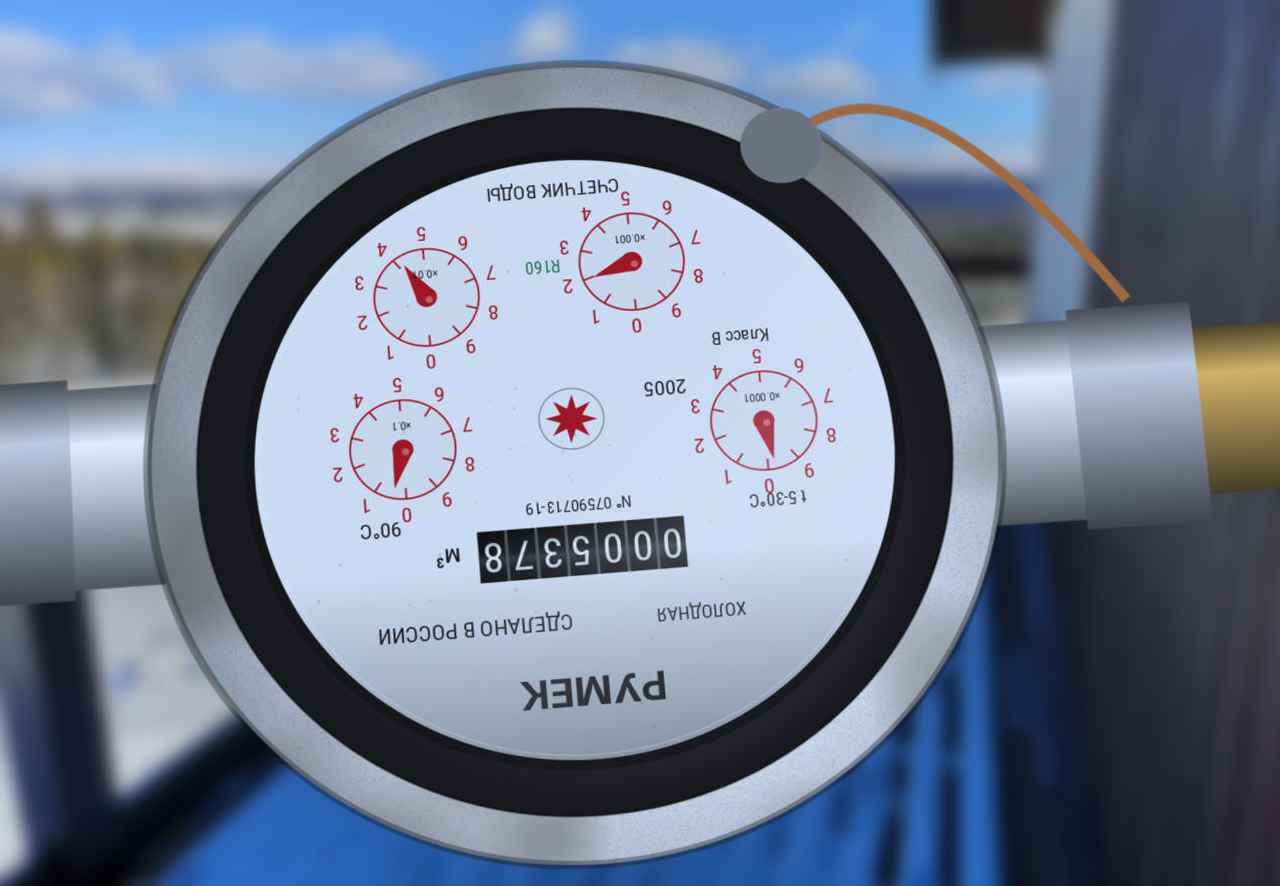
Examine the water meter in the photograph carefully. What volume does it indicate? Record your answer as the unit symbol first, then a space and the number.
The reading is m³ 5378.0419
